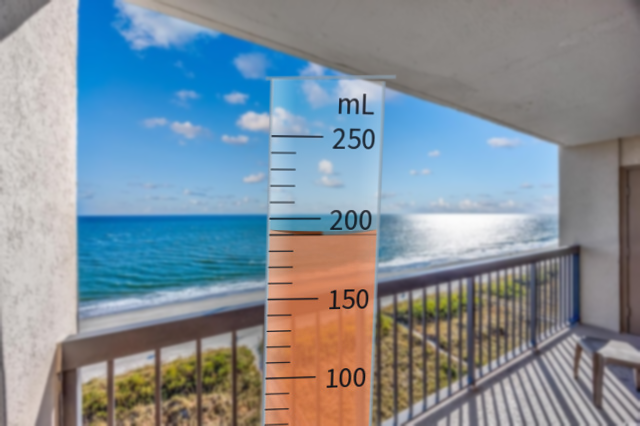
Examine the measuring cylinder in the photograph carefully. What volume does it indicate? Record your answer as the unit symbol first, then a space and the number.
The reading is mL 190
